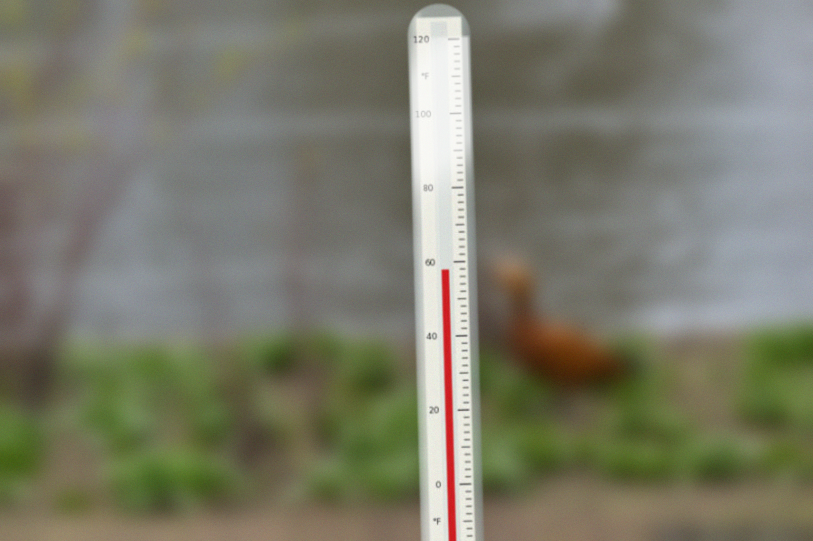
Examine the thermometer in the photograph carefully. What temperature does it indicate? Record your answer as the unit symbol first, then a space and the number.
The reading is °F 58
